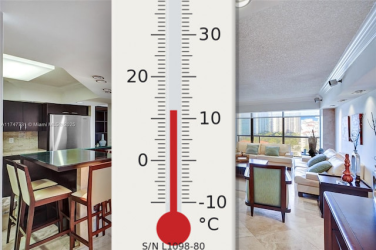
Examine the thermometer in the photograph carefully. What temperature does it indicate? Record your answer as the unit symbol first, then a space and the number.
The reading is °C 12
